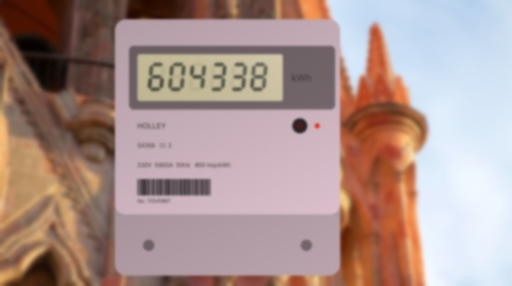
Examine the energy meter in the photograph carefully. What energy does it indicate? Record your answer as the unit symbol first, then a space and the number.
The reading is kWh 604338
